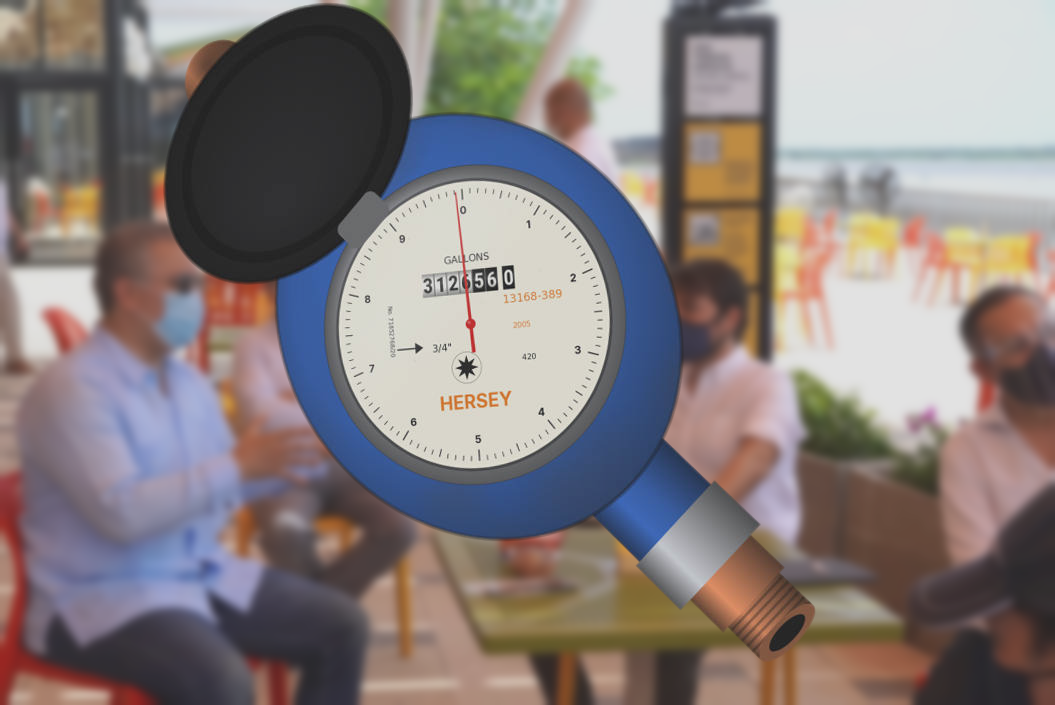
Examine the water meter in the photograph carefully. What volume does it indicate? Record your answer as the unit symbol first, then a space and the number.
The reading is gal 3126559.9
